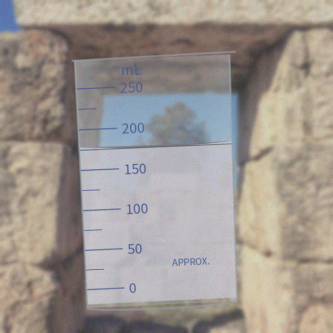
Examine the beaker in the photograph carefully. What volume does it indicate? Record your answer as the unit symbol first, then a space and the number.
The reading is mL 175
